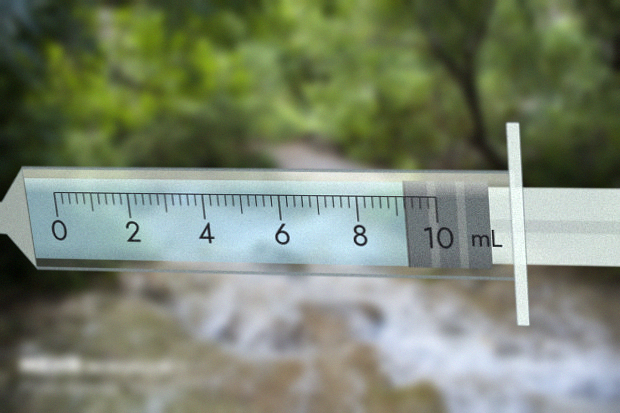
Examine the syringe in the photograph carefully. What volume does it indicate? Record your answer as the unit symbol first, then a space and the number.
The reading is mL 9.2
